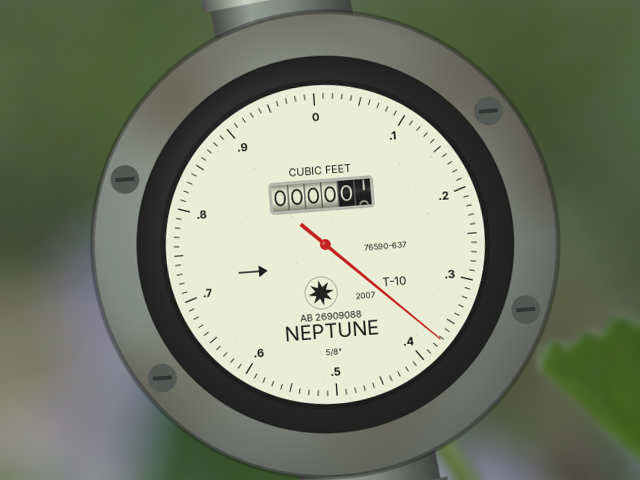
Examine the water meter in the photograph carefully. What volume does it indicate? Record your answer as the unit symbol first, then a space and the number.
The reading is ft³ 1.37
